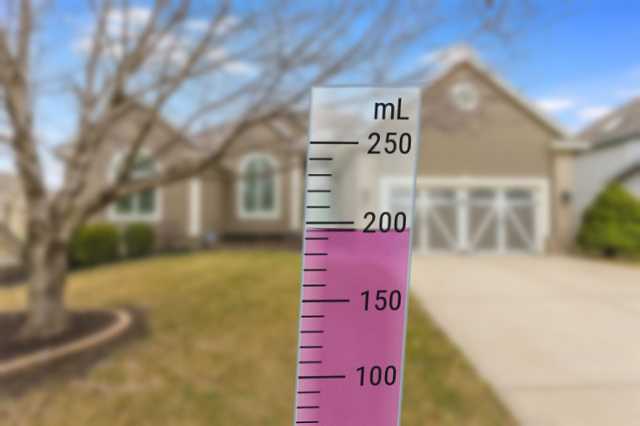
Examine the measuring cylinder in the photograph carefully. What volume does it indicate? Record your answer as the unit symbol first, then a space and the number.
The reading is mL 195
